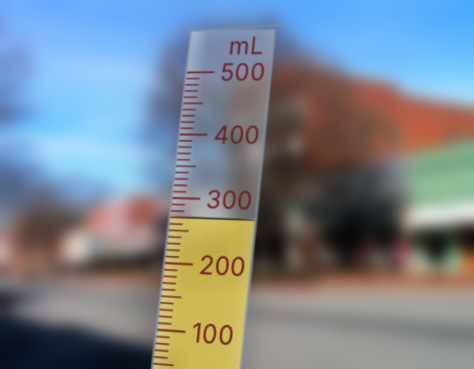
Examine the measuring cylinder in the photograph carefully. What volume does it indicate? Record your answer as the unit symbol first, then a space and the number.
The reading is mL 270
